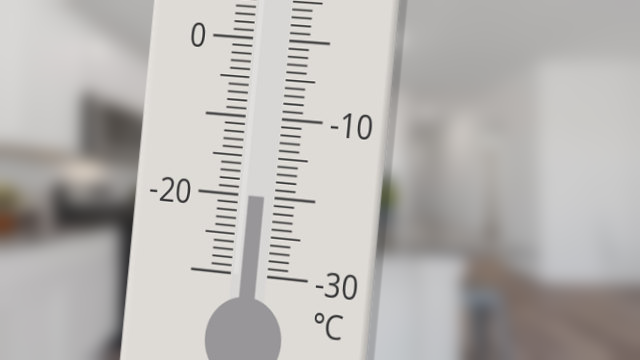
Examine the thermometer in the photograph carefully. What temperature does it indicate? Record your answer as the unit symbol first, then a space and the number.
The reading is °C -20
